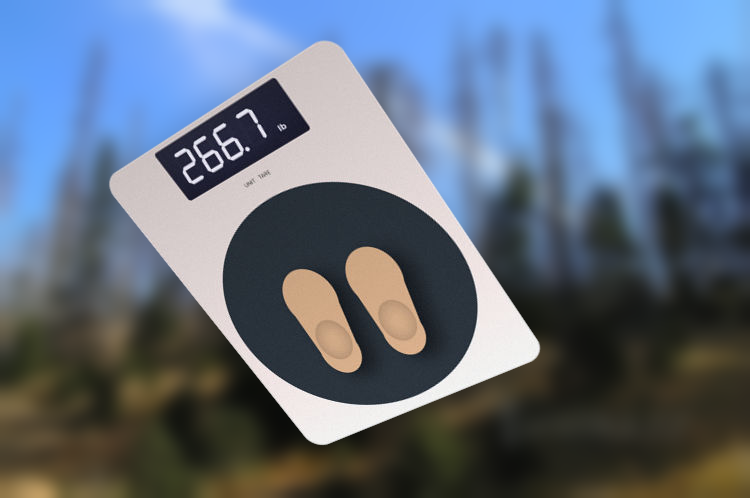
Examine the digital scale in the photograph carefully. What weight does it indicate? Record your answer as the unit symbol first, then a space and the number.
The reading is lb 266.7
